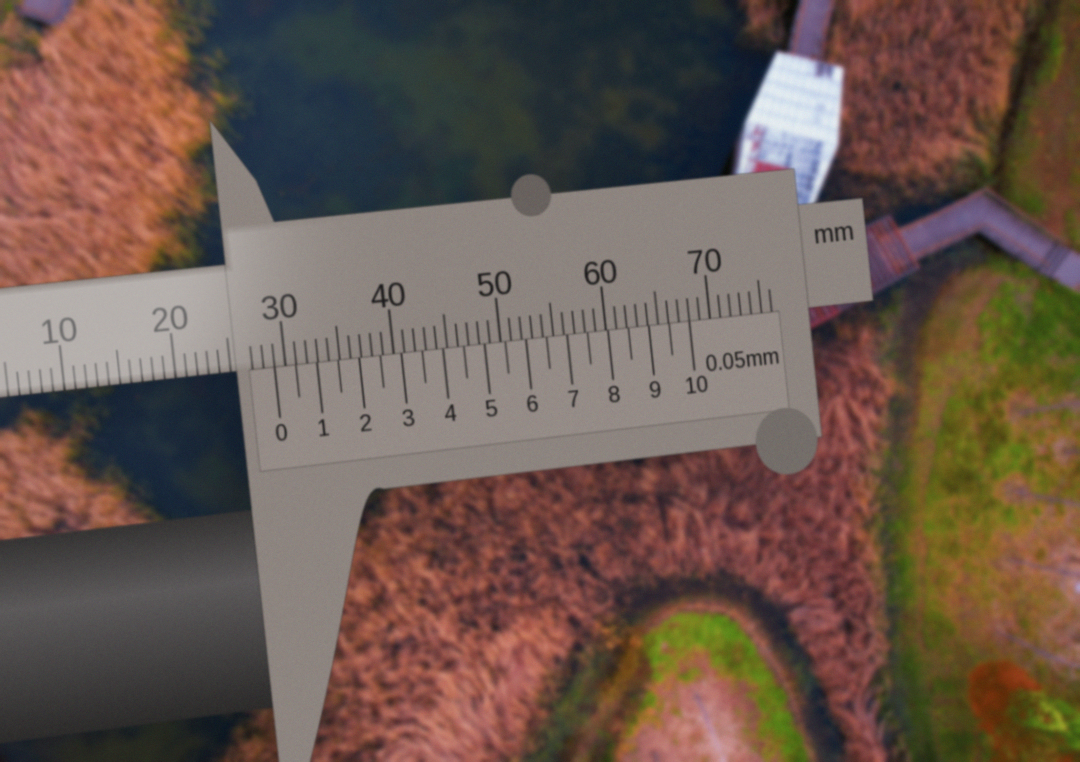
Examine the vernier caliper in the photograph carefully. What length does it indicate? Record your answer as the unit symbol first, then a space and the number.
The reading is mm 29.0
